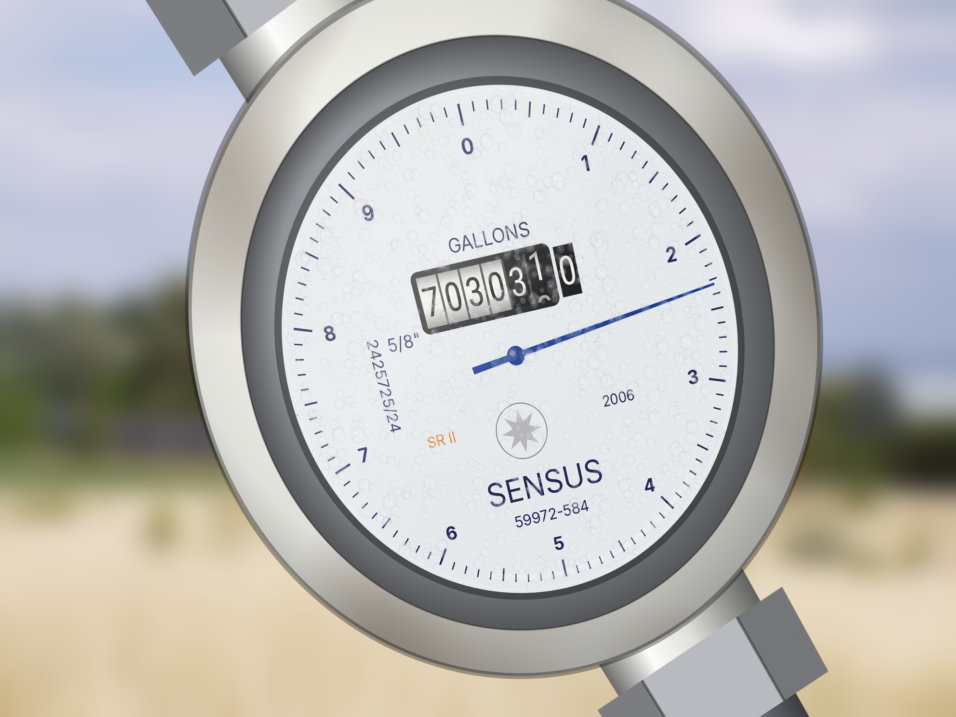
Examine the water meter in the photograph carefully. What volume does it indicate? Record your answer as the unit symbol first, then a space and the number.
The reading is gal 7030312.3
